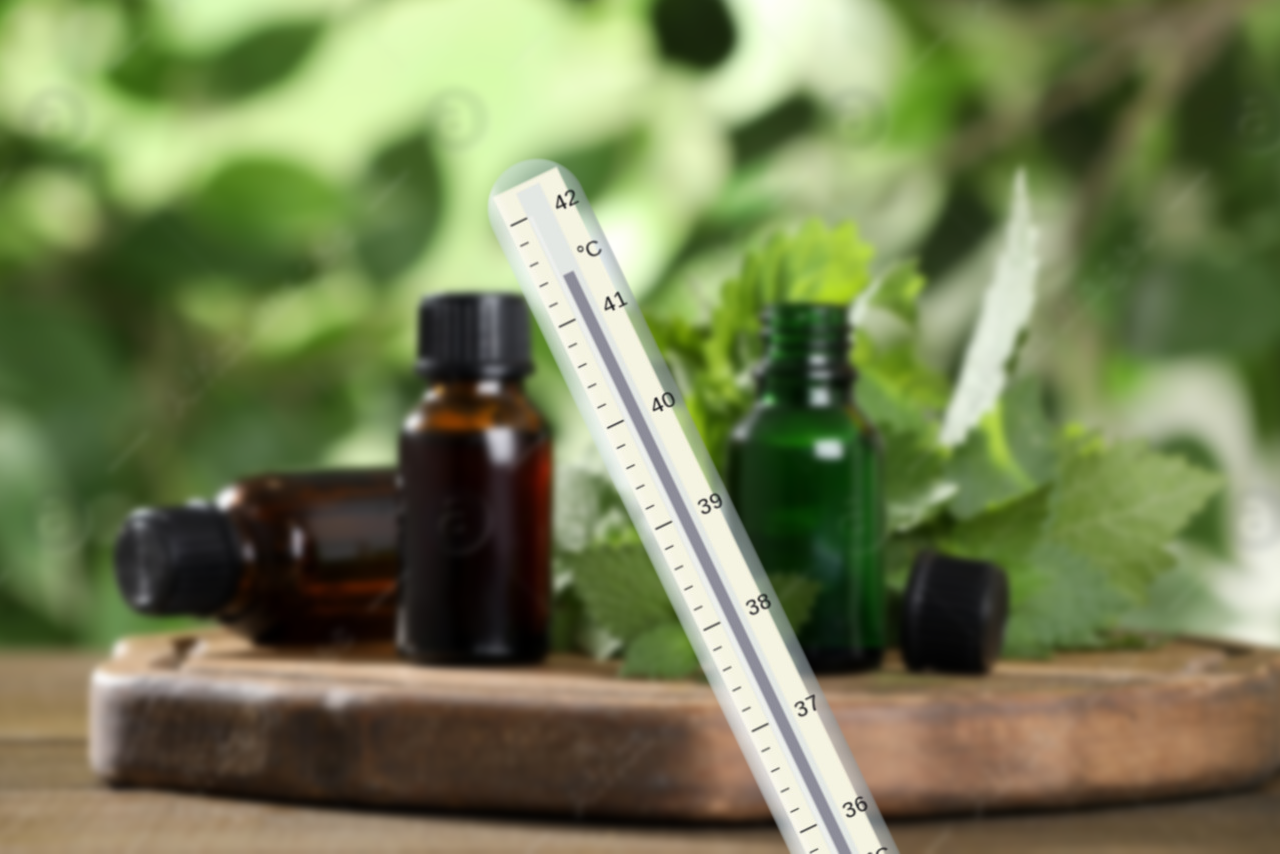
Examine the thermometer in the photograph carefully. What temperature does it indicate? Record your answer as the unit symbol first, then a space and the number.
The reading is °C 41.4
